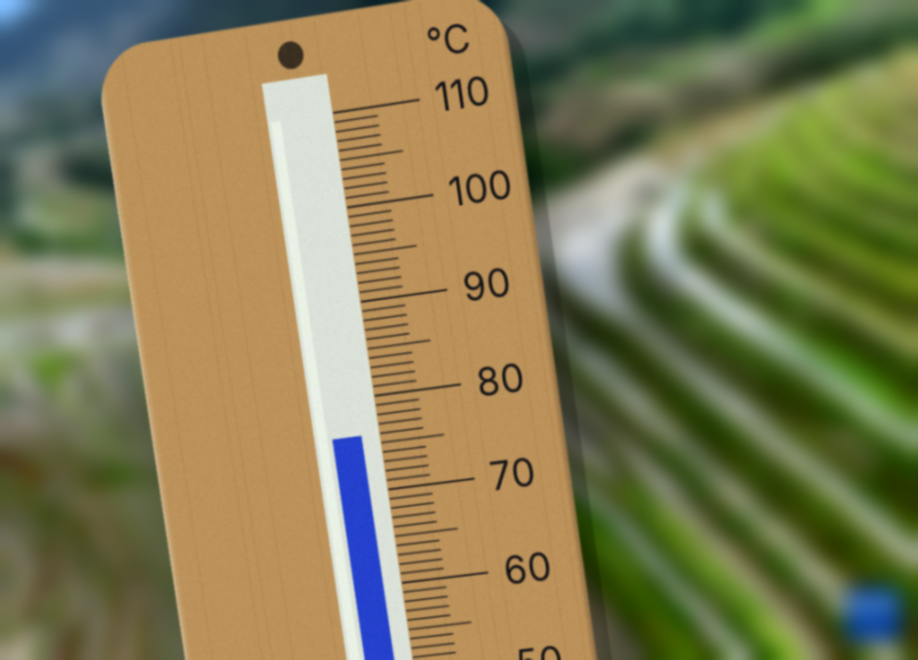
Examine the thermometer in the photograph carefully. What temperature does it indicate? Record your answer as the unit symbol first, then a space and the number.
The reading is °C 76
